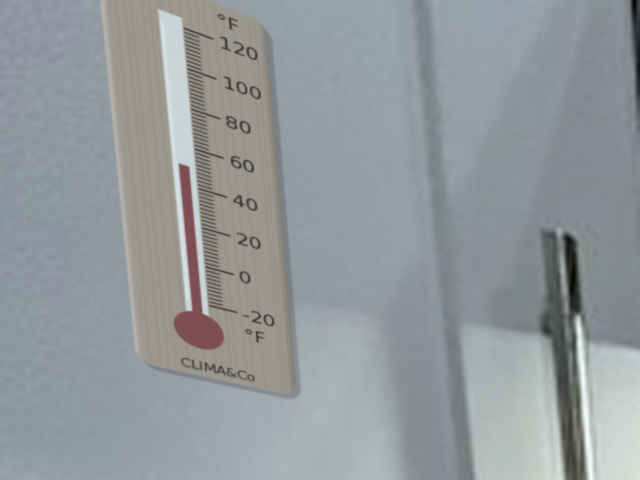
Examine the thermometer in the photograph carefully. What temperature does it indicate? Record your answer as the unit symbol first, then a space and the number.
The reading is °F 50
